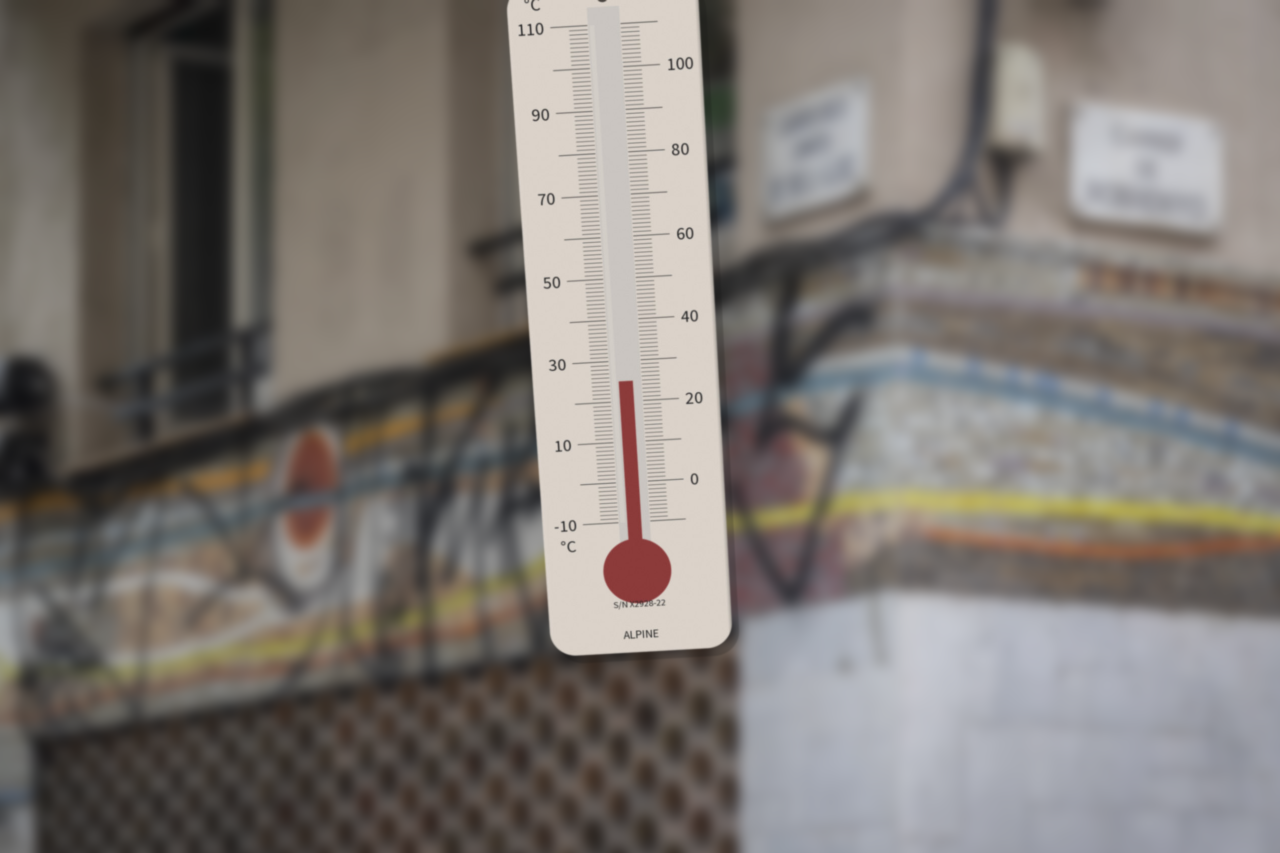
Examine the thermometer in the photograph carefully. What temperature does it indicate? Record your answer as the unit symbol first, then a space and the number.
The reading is °C 25
